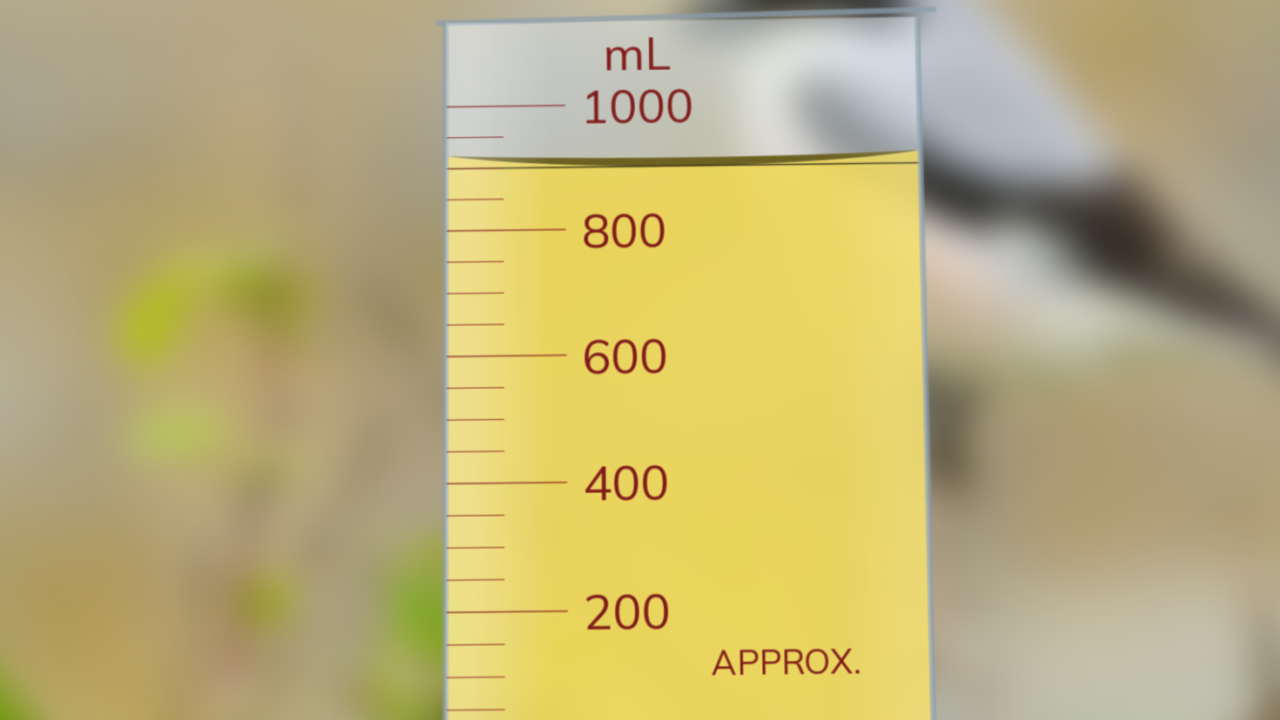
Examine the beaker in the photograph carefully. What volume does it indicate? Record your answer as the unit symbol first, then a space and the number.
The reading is mL 900
